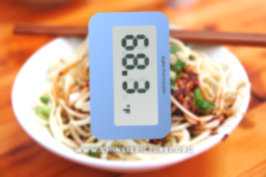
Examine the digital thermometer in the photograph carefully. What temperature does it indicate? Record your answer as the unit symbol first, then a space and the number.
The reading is °F 68.3
